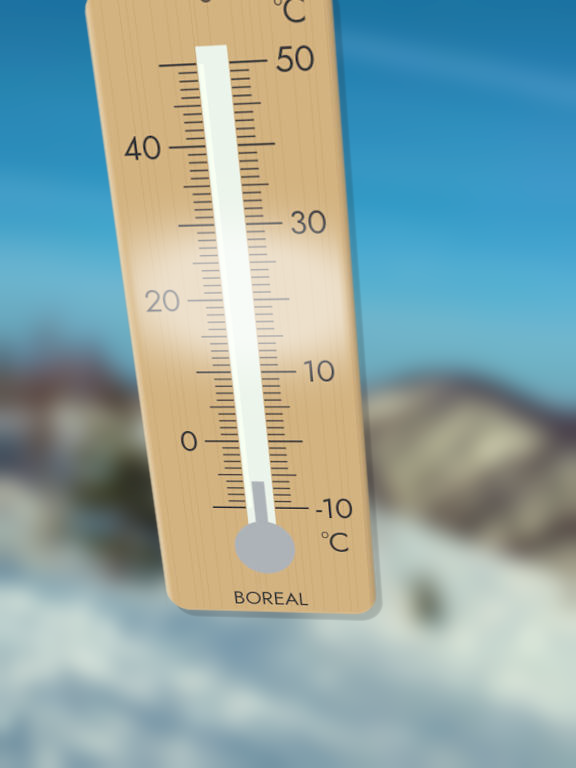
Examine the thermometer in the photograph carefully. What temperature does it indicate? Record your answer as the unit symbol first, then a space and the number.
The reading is °C -6
